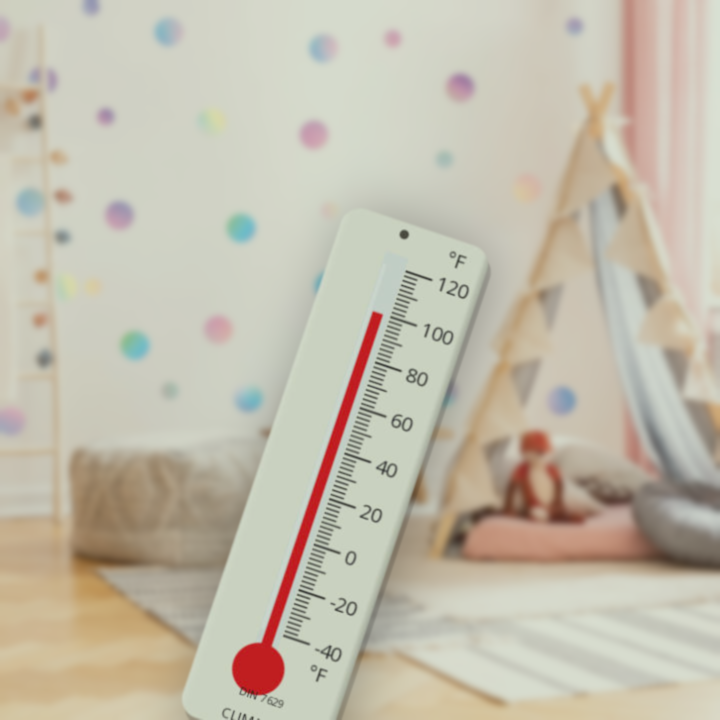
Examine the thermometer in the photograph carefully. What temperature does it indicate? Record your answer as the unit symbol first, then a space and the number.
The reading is °F 100
